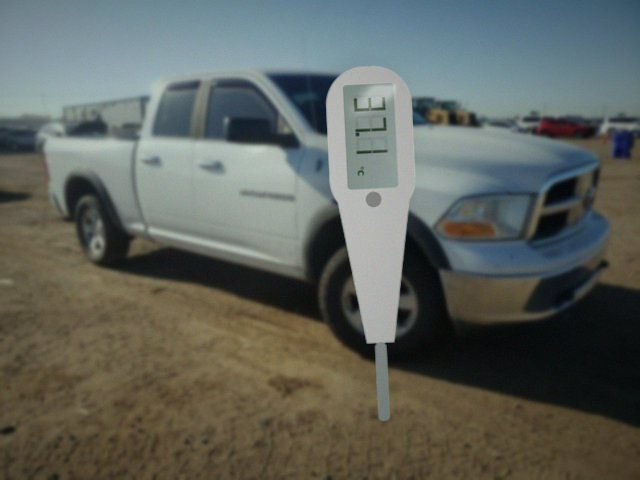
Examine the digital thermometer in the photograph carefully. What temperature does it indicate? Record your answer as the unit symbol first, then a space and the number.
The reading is °C 37.1
